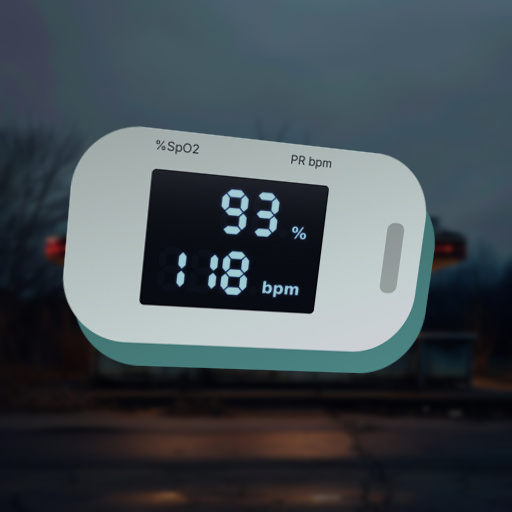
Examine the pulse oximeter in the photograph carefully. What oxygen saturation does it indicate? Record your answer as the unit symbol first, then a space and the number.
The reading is % 93
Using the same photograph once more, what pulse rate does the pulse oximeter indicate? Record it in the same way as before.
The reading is bpm 118
